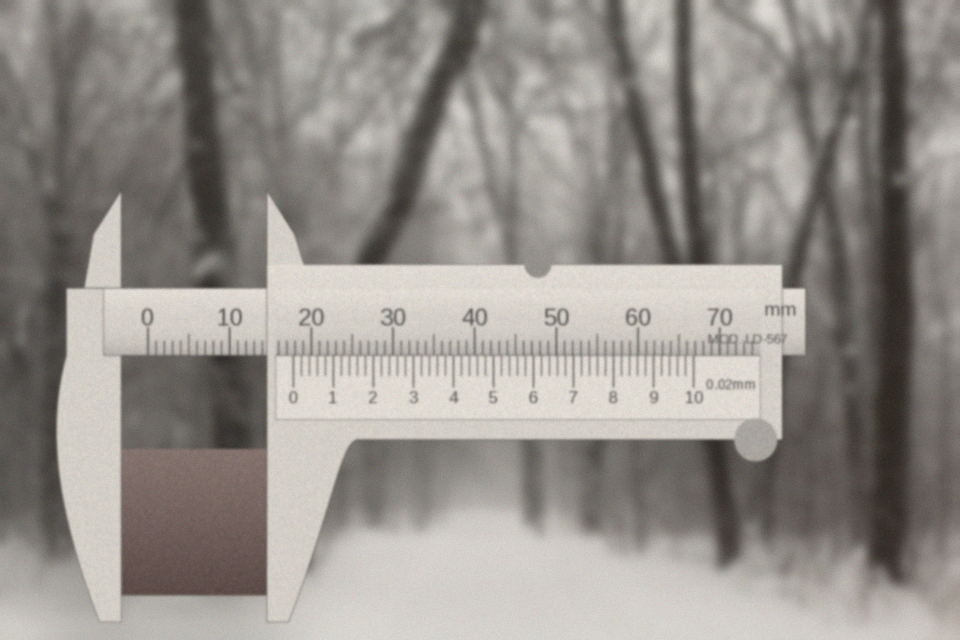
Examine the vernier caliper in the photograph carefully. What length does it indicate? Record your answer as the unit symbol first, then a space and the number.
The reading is mm 17.8
